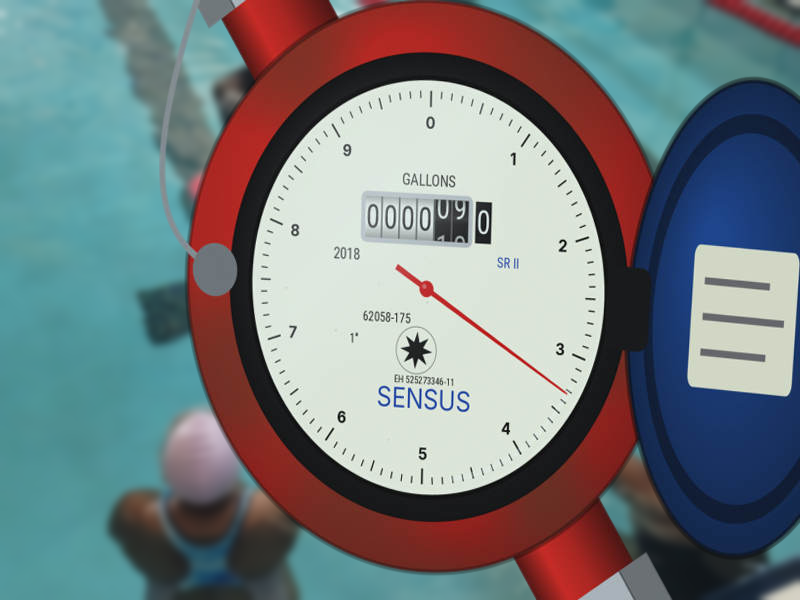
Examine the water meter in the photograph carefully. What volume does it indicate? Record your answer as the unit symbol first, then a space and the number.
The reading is gal 93.3
